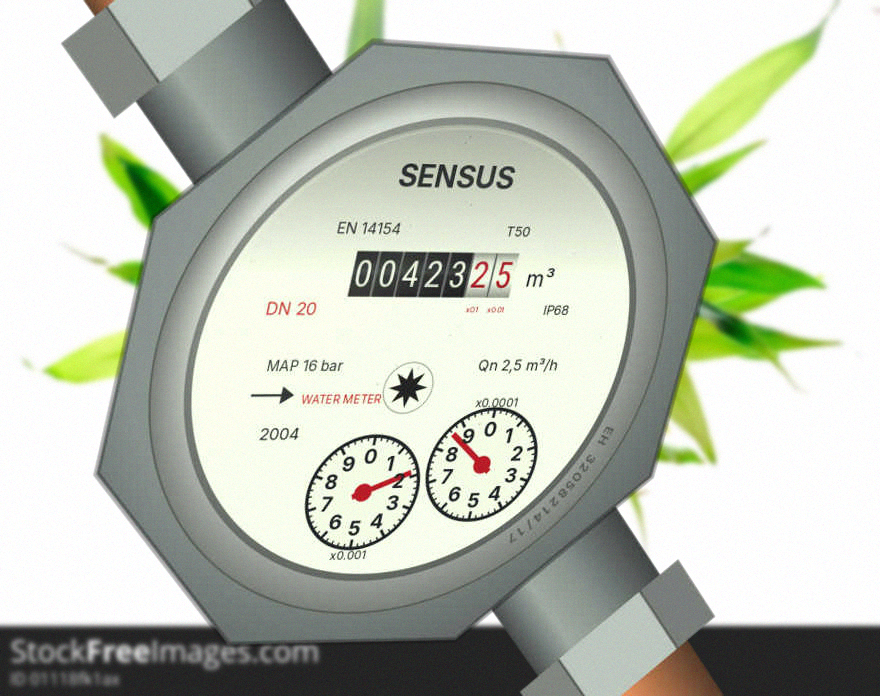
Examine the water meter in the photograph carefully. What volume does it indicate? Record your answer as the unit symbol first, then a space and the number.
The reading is m³ 423.2518
